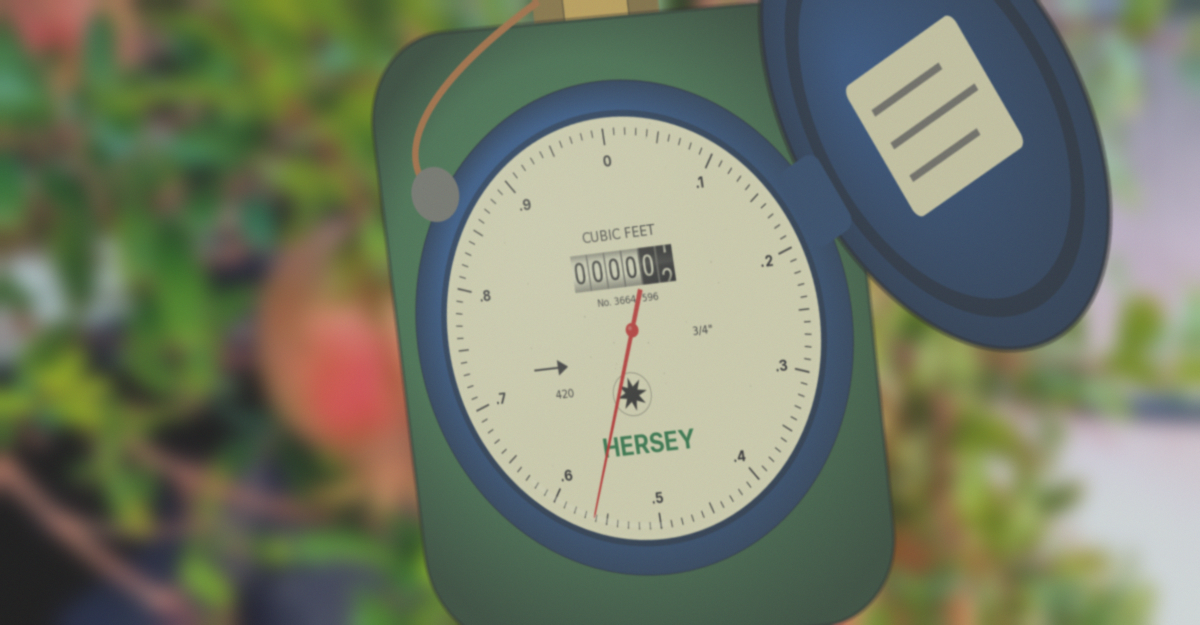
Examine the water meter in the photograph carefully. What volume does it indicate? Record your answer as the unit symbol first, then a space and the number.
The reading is ft³ 1.56
